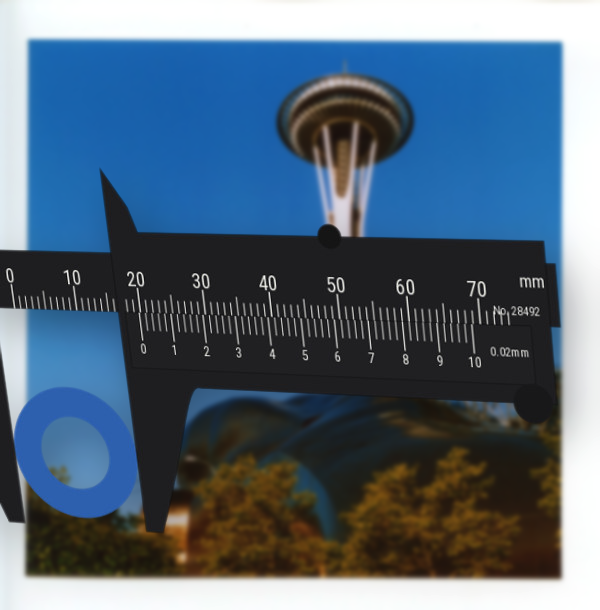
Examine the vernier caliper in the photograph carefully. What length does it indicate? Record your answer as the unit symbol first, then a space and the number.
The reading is mm 19.8
